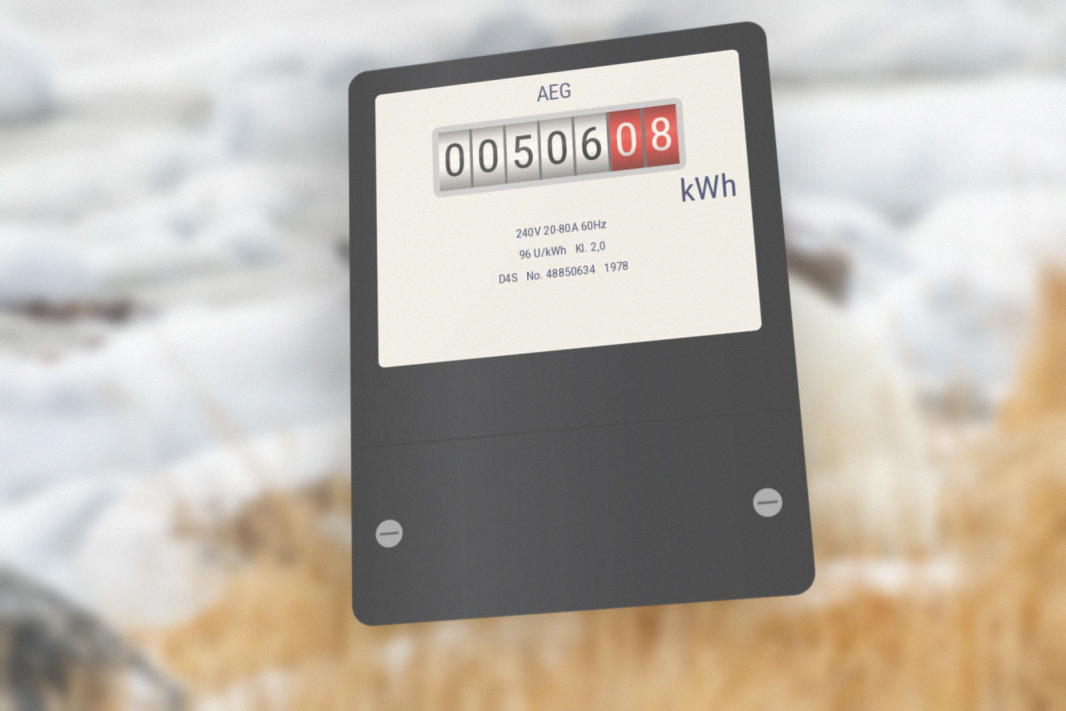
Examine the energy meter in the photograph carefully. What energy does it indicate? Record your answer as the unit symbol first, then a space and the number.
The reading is kWh 506.08
